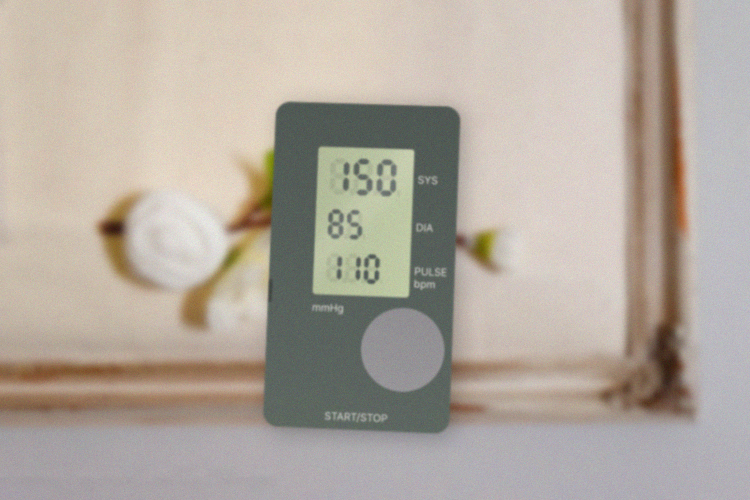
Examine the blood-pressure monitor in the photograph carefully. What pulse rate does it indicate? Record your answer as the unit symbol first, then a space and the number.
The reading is bpm 110
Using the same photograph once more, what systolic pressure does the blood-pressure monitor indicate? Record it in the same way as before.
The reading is mmHg 150
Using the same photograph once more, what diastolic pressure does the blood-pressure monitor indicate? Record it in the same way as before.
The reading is mmHg 85
